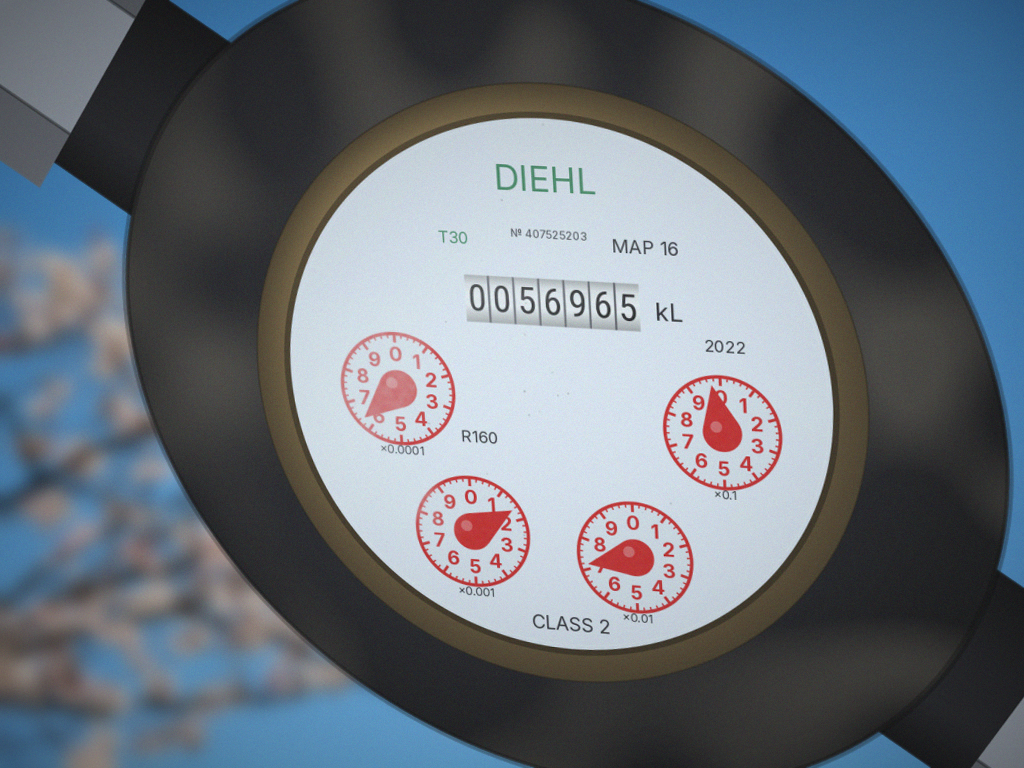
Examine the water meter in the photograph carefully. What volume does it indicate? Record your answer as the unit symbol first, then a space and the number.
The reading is kL 56964.9716
